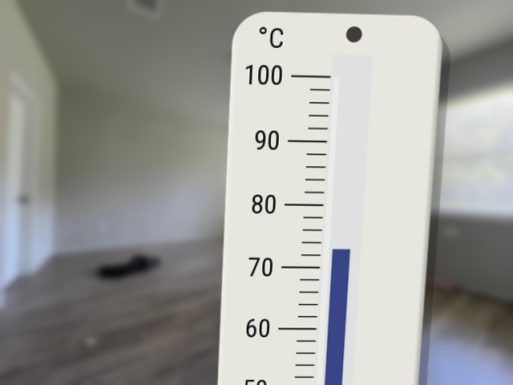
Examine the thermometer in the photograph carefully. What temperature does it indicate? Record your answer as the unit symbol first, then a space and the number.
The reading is °C 73
